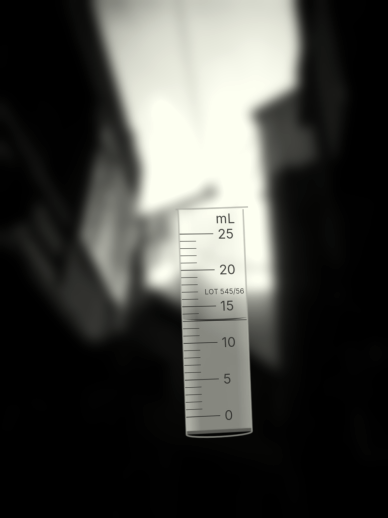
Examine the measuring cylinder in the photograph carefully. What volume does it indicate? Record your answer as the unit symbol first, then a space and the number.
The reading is mL 13
